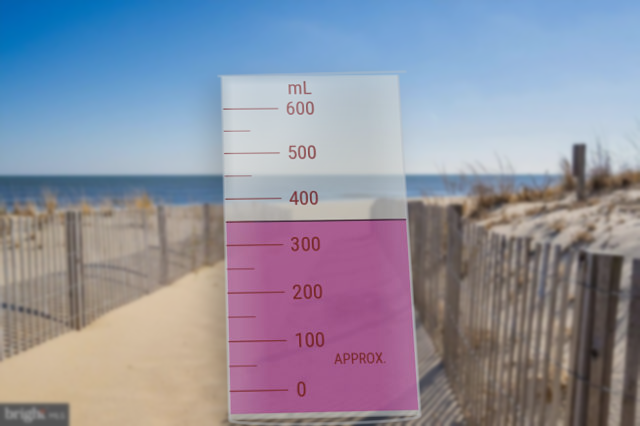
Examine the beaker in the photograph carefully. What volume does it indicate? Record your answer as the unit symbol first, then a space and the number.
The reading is mL 350
